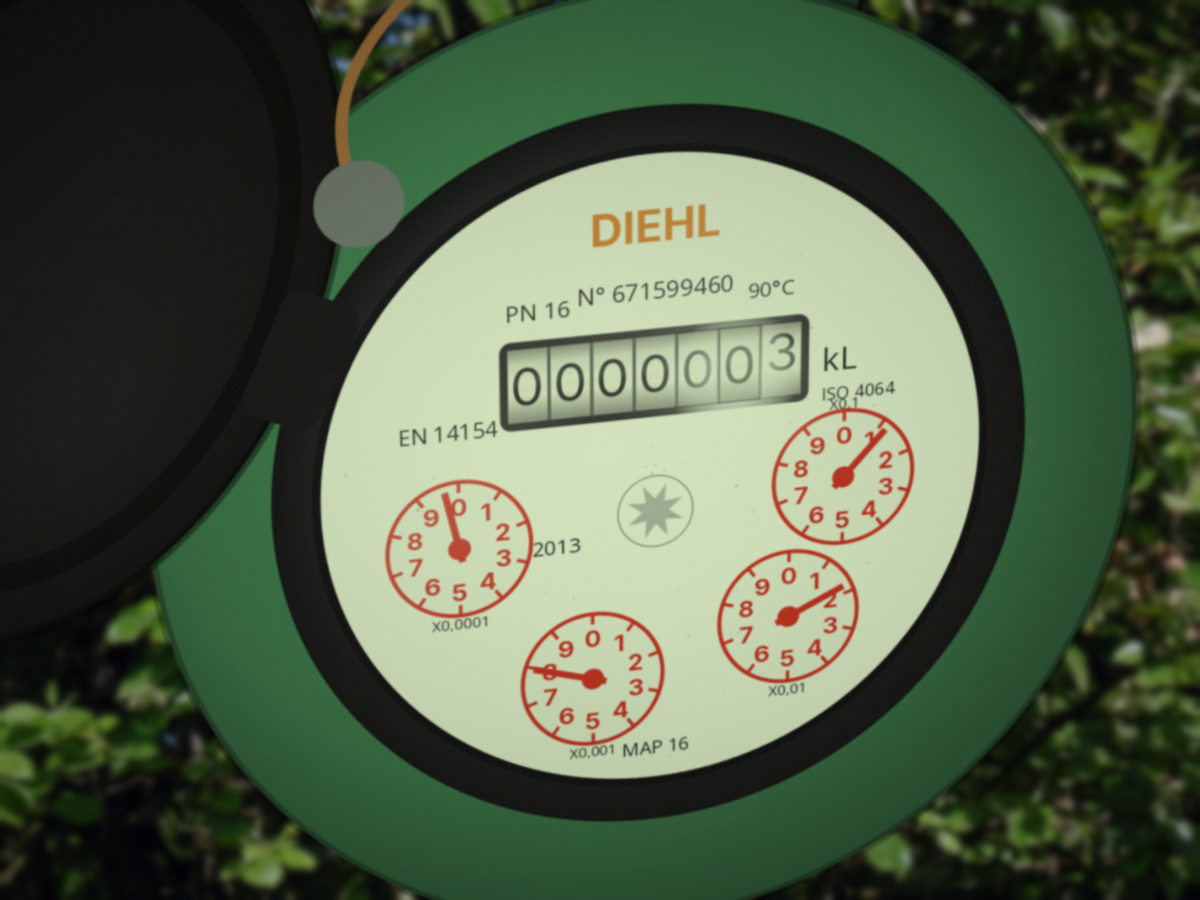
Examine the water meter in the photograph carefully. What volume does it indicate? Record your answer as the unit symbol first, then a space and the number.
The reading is kL 3.1179
